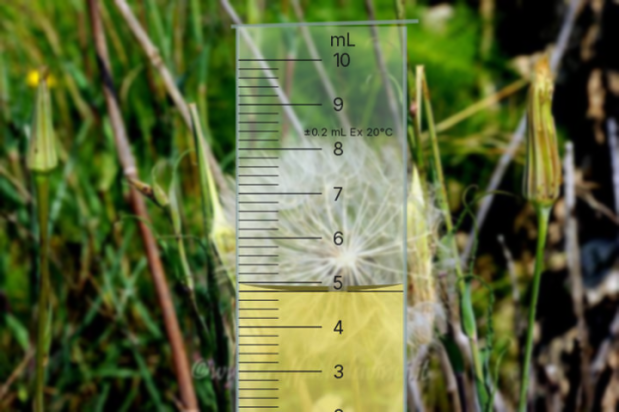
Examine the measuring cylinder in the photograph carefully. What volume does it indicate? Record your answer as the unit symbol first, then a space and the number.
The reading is mL 4.8
